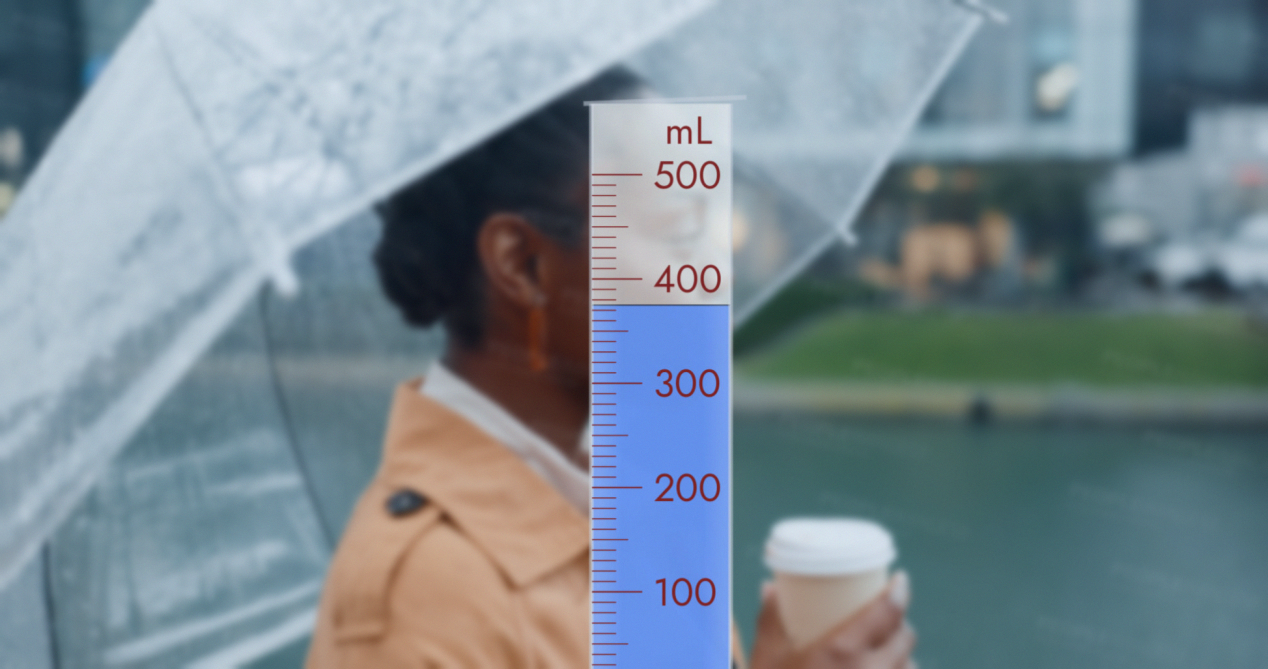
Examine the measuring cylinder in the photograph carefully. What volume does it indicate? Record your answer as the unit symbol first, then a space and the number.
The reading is mL 375
